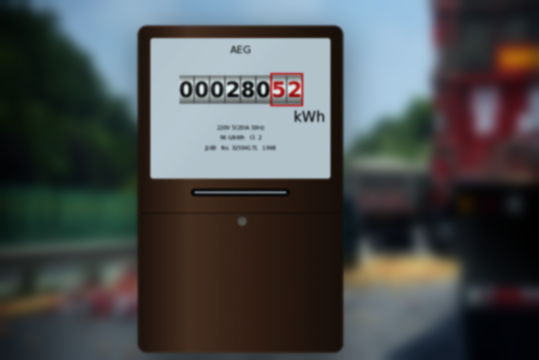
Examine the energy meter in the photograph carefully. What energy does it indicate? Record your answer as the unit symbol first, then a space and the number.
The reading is kWh 280.52
